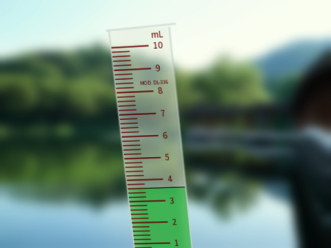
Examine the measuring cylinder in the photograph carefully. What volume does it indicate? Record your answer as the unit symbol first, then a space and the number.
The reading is mL 3.6
